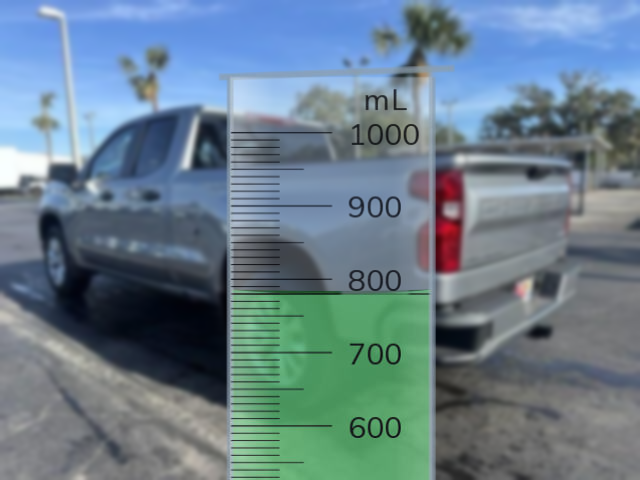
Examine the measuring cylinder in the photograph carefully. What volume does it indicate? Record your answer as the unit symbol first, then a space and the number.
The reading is mL 780
